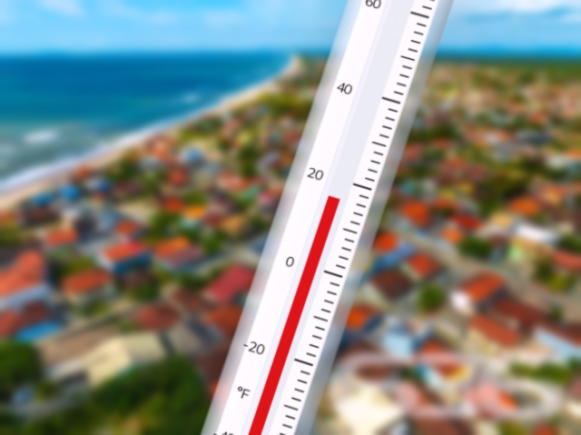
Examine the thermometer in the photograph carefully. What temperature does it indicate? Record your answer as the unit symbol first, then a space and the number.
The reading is °F 16
